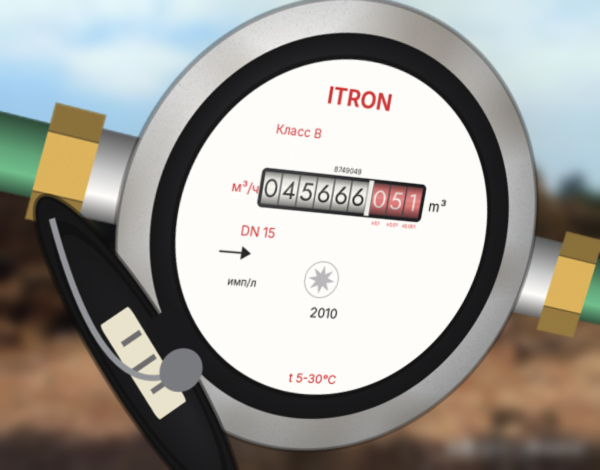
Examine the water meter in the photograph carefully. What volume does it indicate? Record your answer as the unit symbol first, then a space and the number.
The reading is m³ 45666.051
